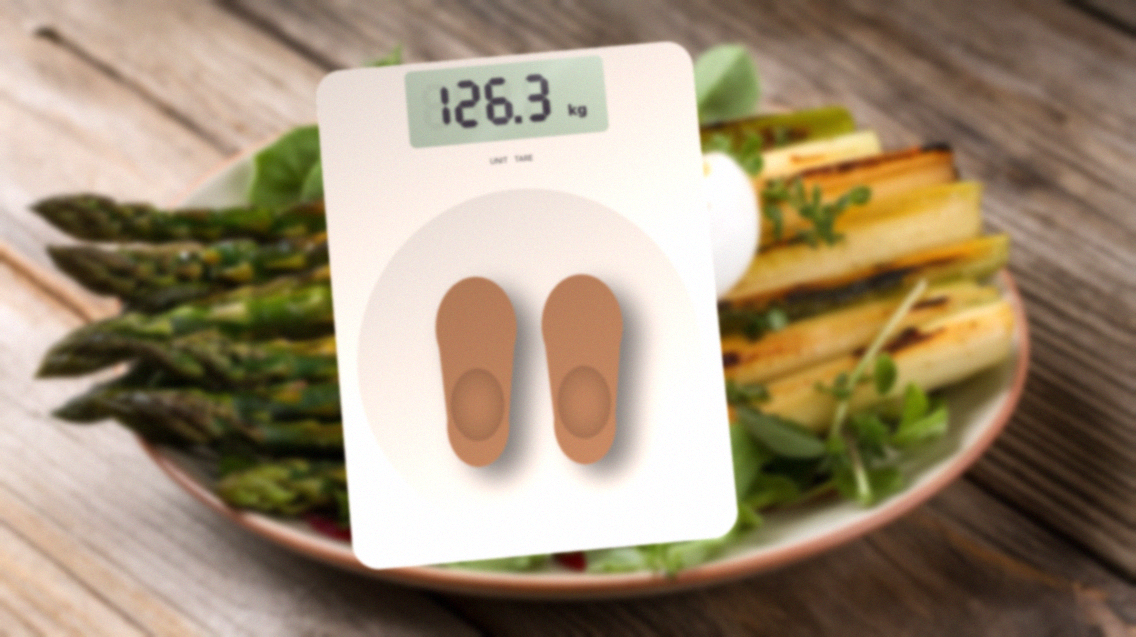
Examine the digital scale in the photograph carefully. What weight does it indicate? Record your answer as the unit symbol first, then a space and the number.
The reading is kg 126.3
